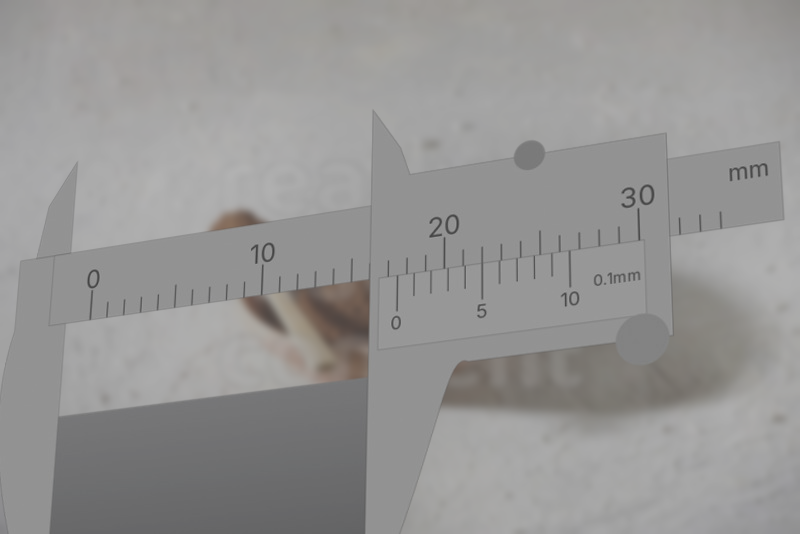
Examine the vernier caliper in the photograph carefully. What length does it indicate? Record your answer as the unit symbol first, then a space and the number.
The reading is mm 17.5
